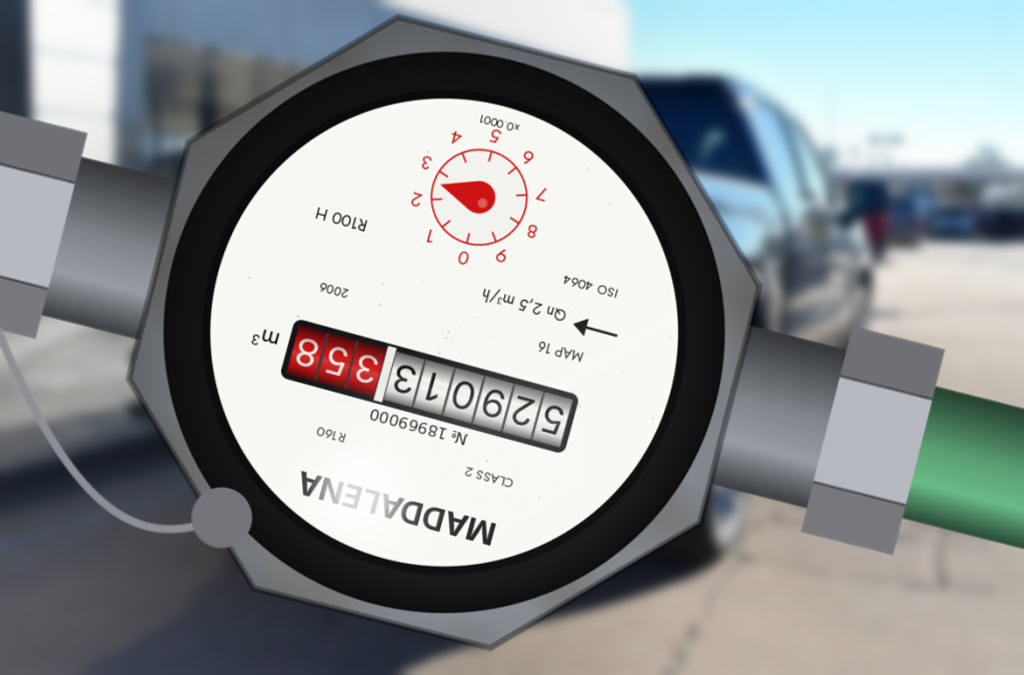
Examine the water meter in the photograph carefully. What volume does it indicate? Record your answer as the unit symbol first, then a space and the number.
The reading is m³ 529013.3582
